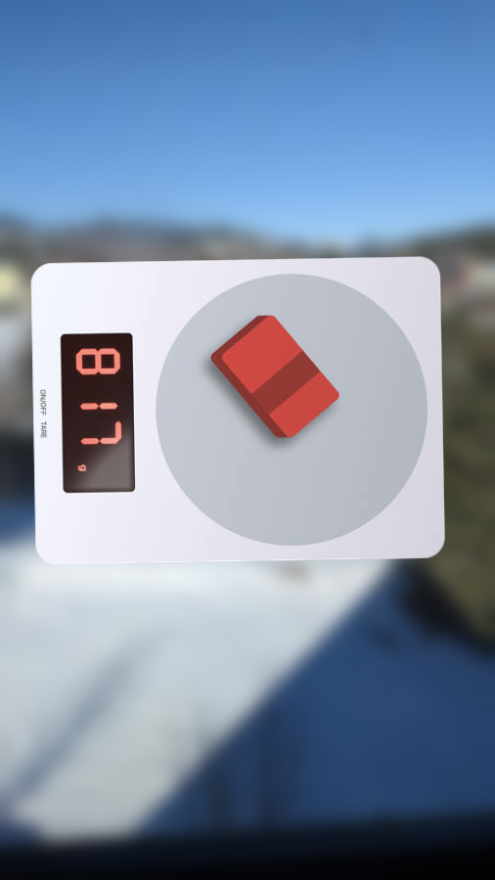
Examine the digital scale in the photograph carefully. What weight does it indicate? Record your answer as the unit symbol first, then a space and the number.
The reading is g 817
